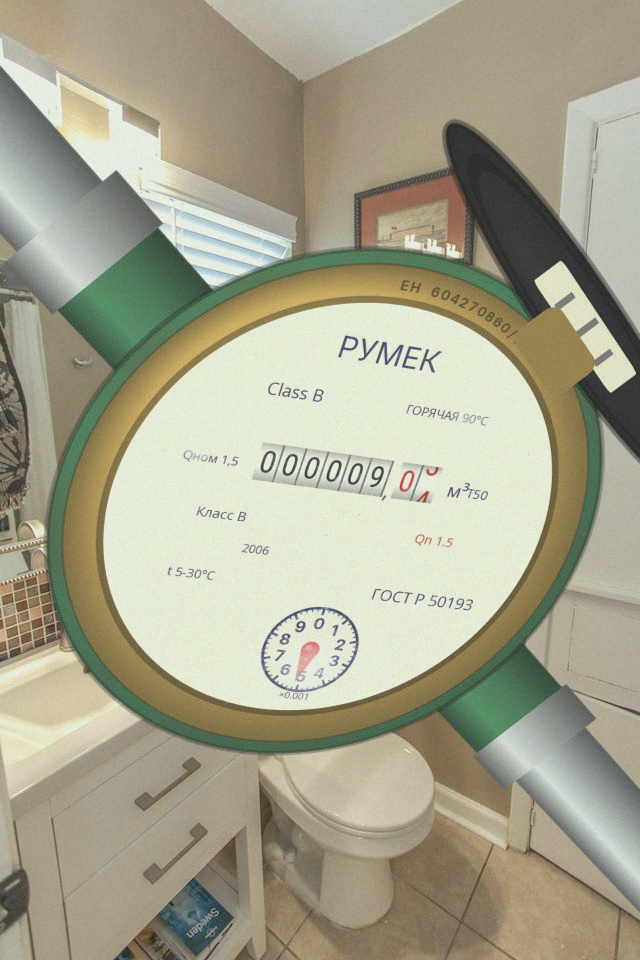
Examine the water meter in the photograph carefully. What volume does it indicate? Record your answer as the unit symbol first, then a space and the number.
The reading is m³ 9.035
